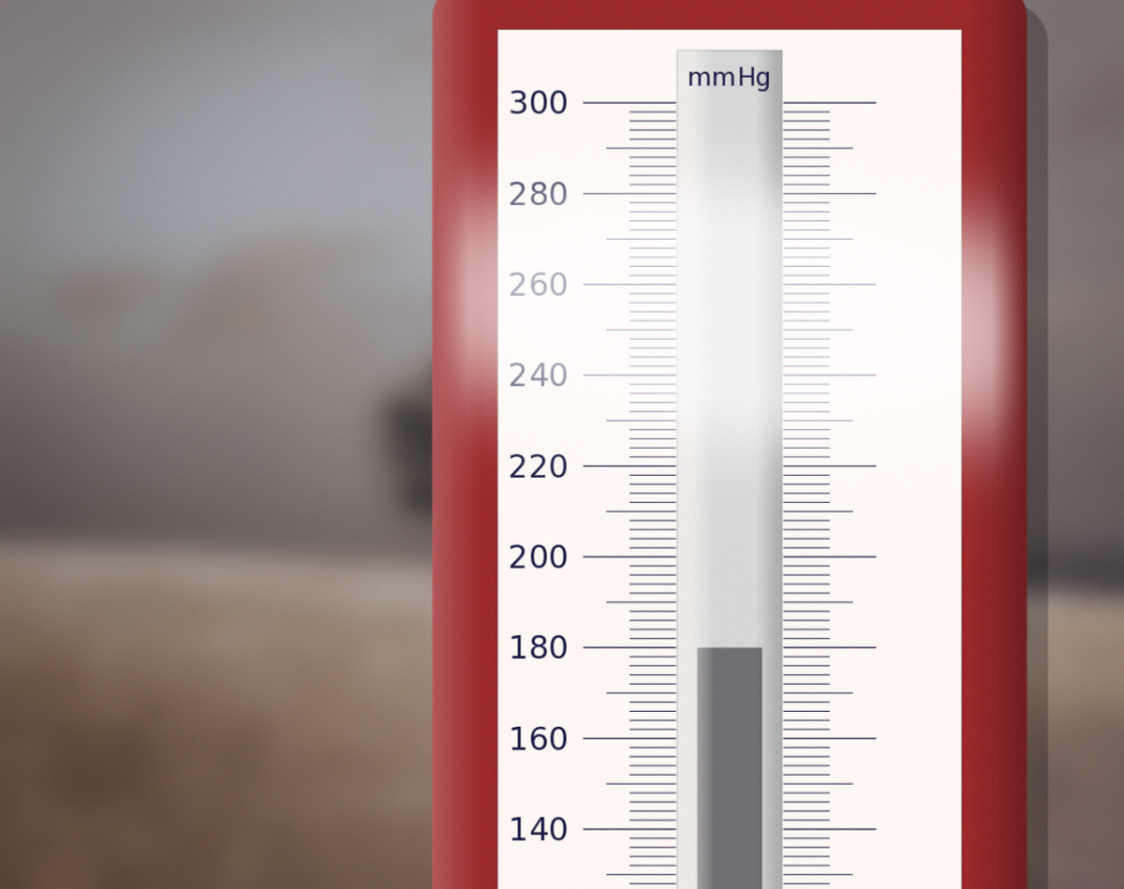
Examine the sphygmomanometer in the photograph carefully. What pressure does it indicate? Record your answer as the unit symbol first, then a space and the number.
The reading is mmHg 180
